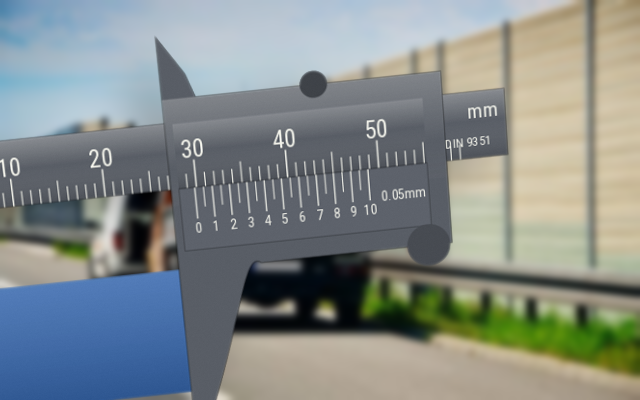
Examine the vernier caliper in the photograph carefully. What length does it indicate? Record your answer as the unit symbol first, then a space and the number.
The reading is mm 29.8
